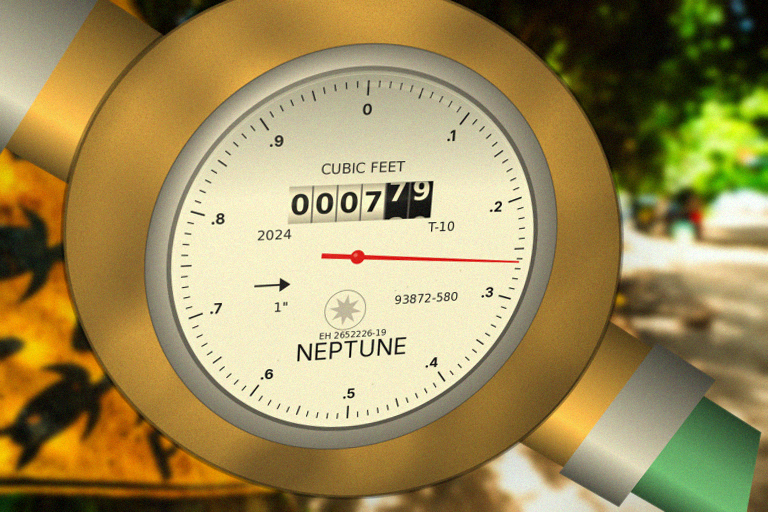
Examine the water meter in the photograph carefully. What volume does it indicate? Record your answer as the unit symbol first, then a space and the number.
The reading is ft³ 779.26
